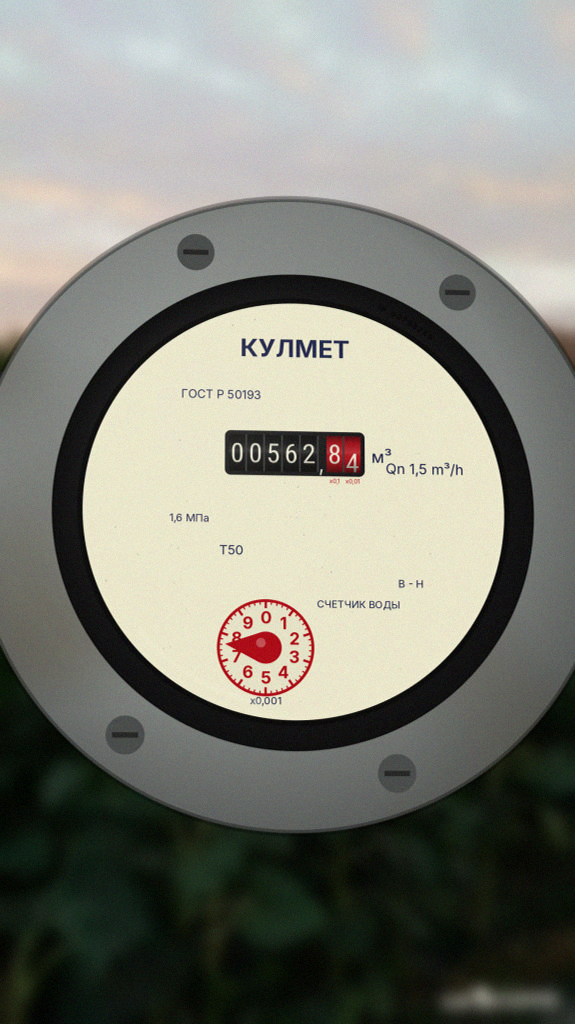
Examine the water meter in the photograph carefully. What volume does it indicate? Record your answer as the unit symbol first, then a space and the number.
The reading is m³ 562.837
